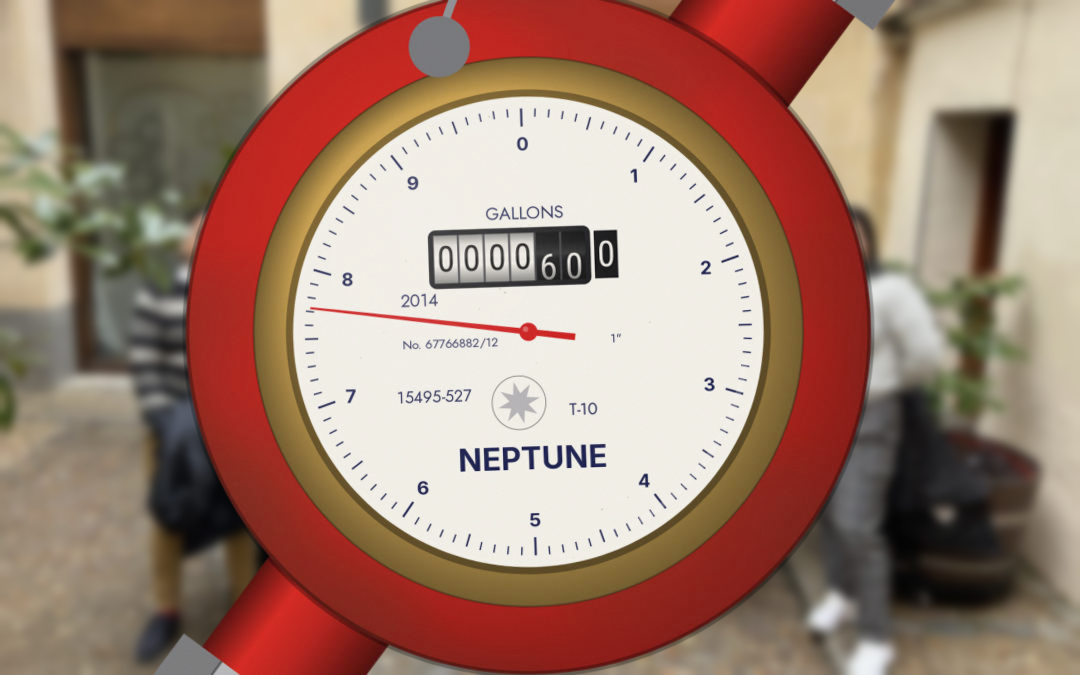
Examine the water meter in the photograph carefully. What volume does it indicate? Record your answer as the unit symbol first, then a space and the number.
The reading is gal 597.7
